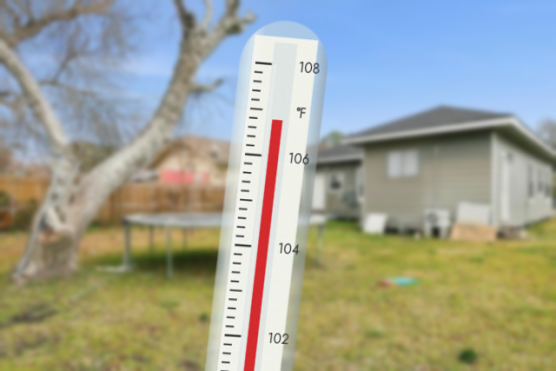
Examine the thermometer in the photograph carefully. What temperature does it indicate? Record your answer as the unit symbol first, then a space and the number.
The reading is °F 106.8
